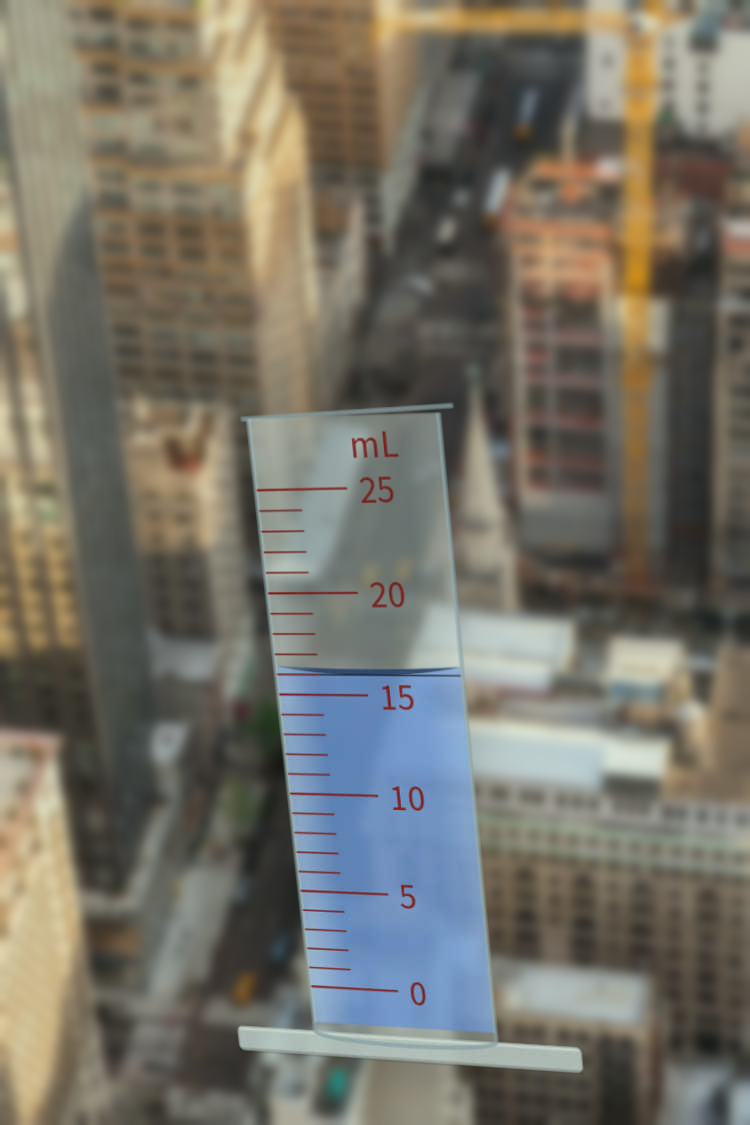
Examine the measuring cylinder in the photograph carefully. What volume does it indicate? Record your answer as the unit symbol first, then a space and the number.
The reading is mL 16
